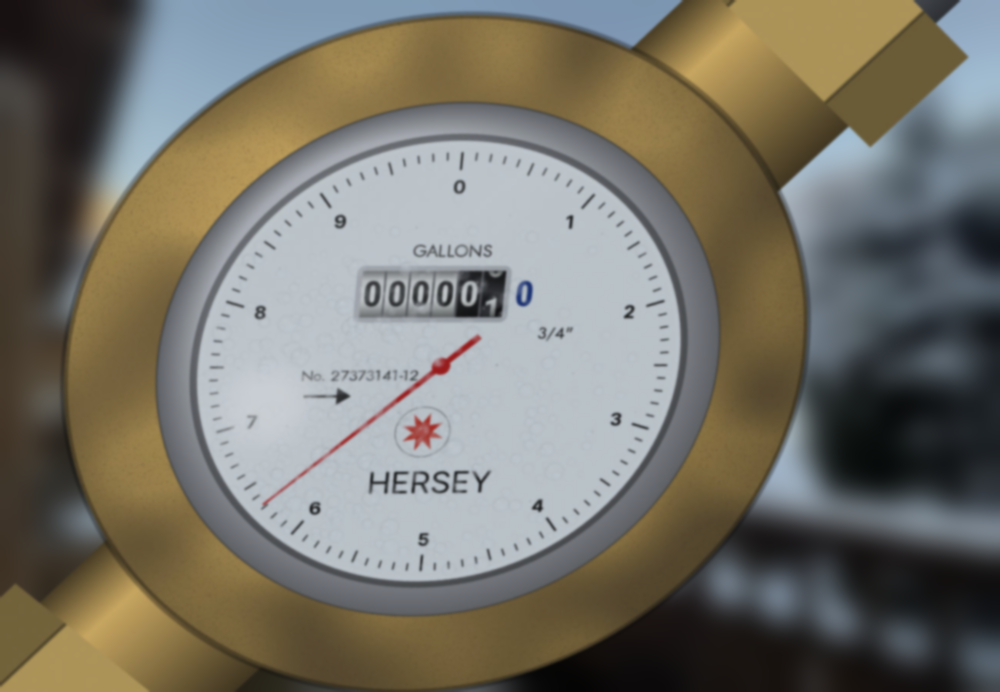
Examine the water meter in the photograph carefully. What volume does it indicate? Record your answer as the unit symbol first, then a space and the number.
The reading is gal 6.3
